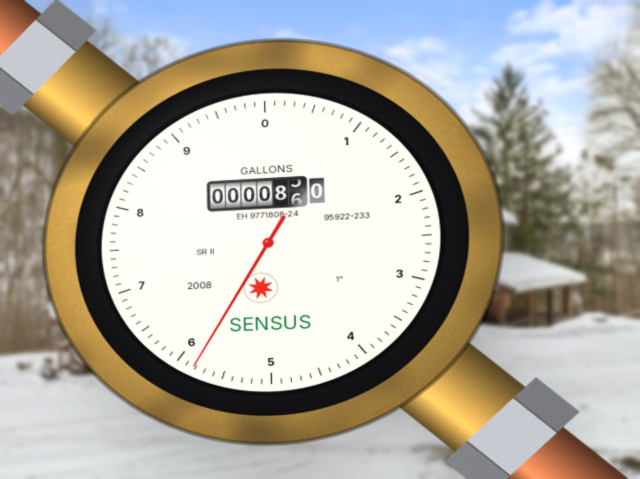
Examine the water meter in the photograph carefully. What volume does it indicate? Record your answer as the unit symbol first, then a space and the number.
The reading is gal 855.8
